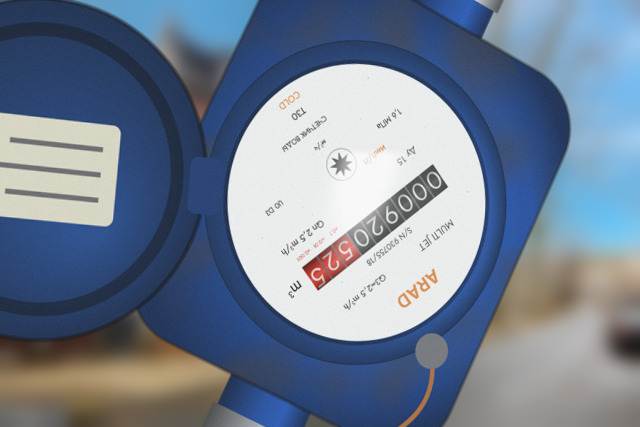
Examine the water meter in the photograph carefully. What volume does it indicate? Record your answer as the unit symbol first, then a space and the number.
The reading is m³ 920.525
